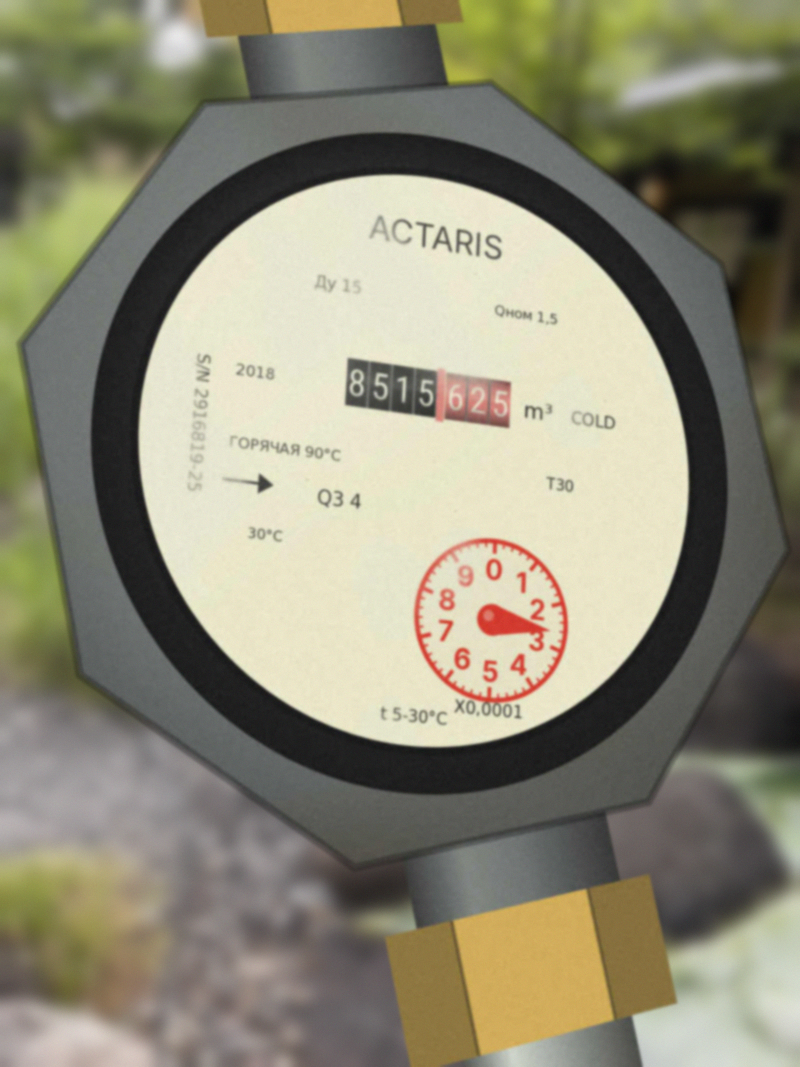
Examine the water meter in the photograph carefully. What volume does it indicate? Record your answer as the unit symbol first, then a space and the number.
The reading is m³ 8515.6252
